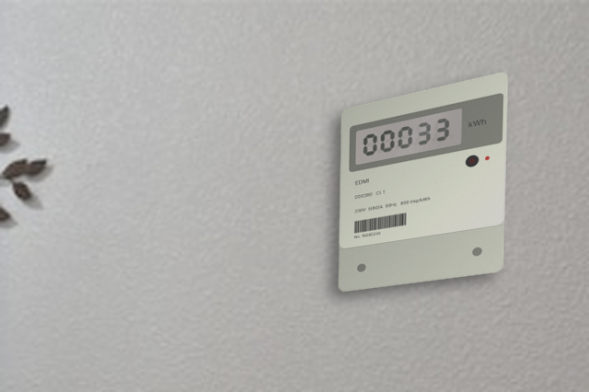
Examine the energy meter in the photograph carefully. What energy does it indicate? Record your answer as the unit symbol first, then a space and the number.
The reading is kWh 33
